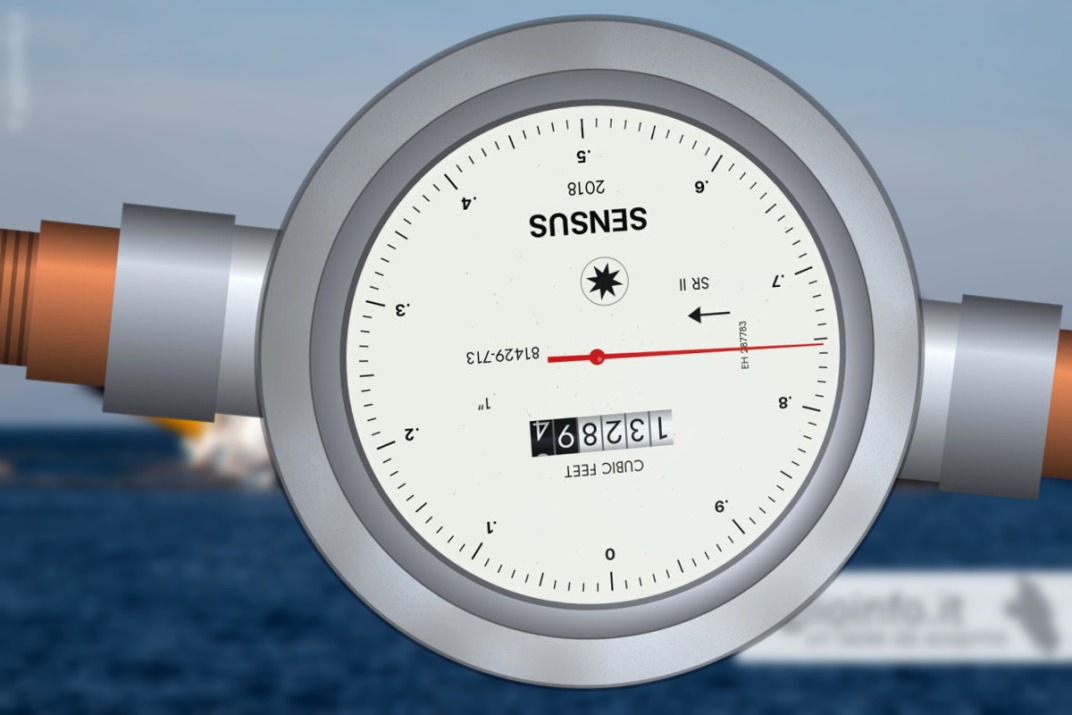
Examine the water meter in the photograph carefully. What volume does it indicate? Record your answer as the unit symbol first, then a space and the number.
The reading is ft³ 132893.75
